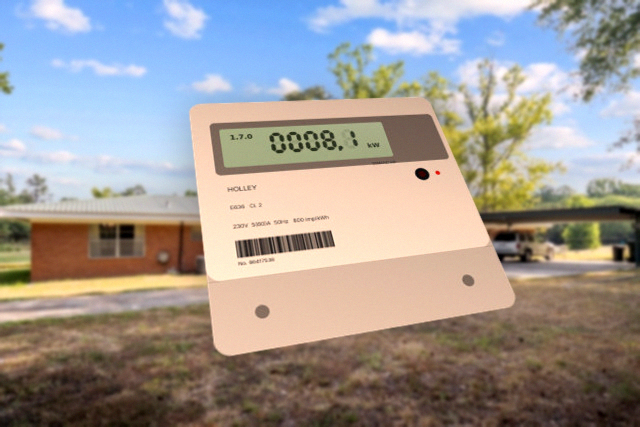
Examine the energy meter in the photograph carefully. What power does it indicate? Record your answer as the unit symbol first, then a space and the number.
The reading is kW 8.1
